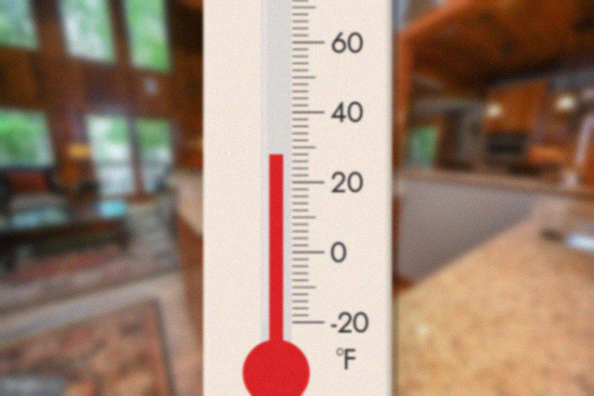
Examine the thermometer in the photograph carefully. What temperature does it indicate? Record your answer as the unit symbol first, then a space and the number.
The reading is °F 28
